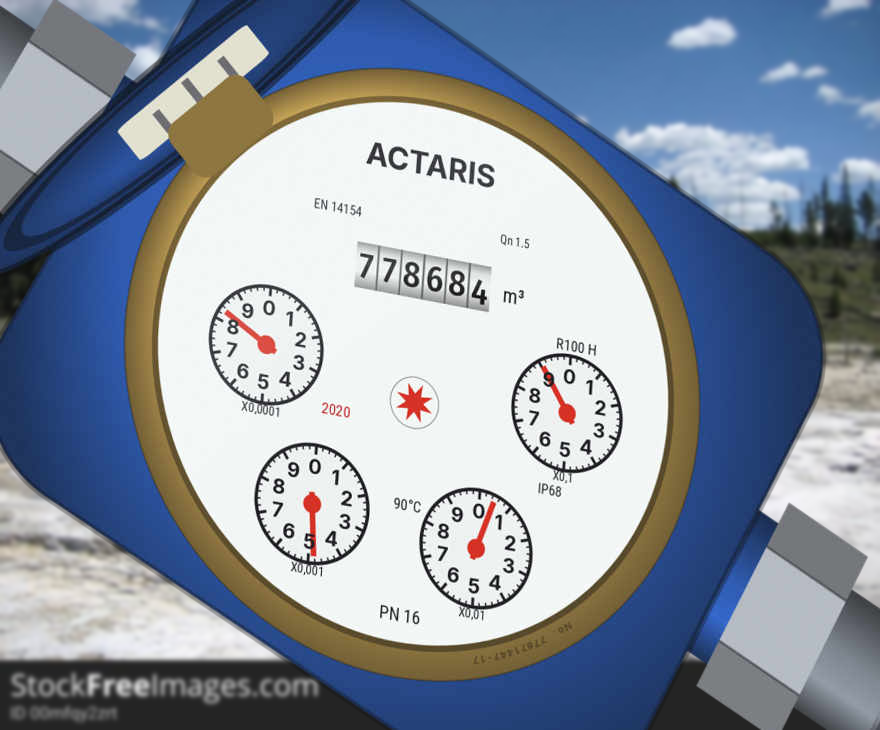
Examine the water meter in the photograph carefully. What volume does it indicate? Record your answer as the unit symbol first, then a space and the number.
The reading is m³ 778683.9048
